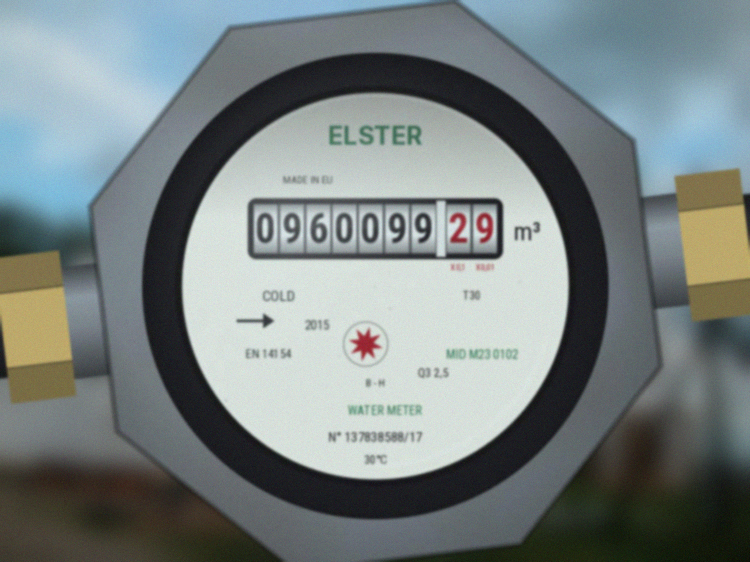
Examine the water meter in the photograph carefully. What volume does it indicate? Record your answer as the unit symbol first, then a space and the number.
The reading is m³ 960099.29
